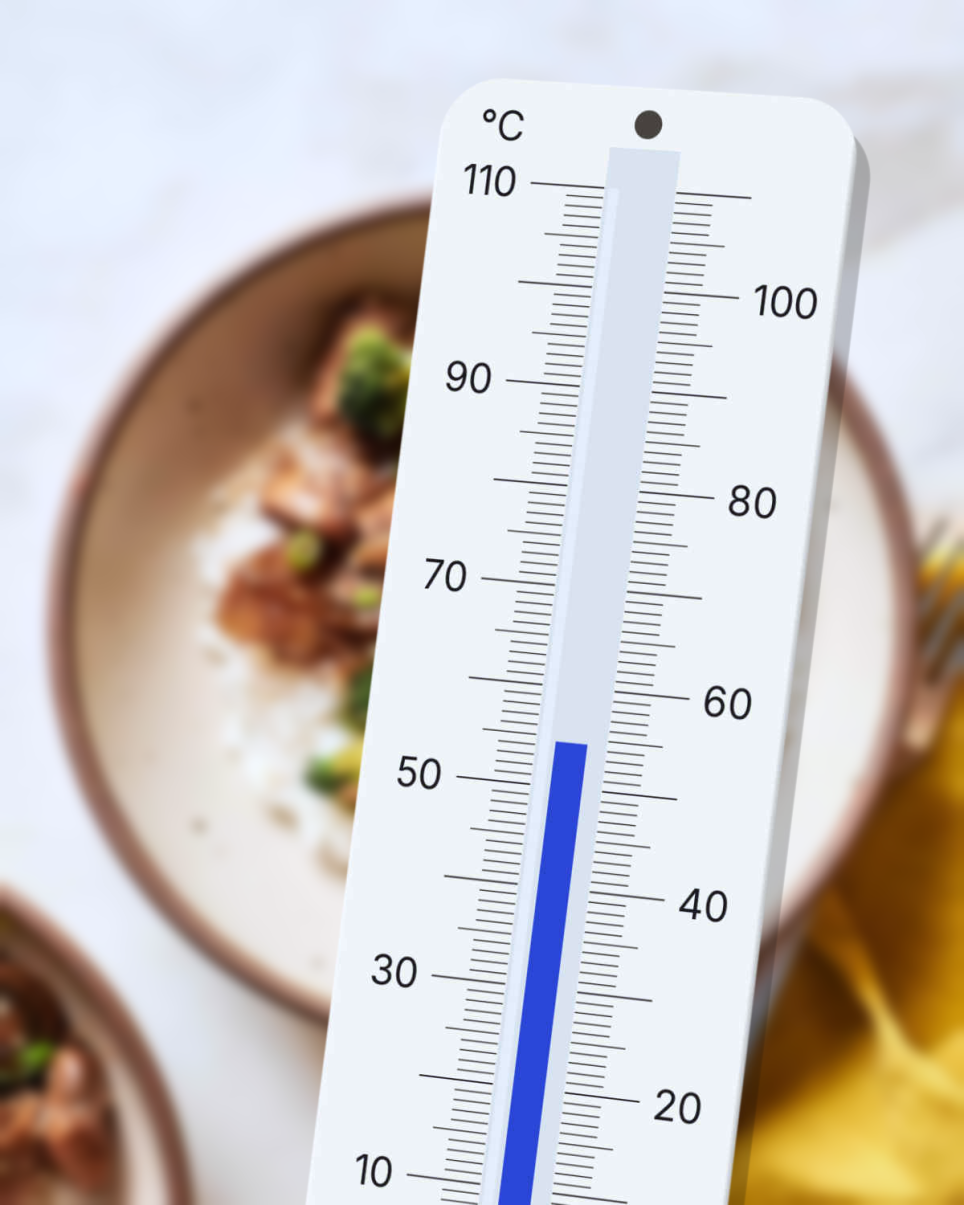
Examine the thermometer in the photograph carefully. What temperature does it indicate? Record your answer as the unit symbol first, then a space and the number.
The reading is °C 54.5
